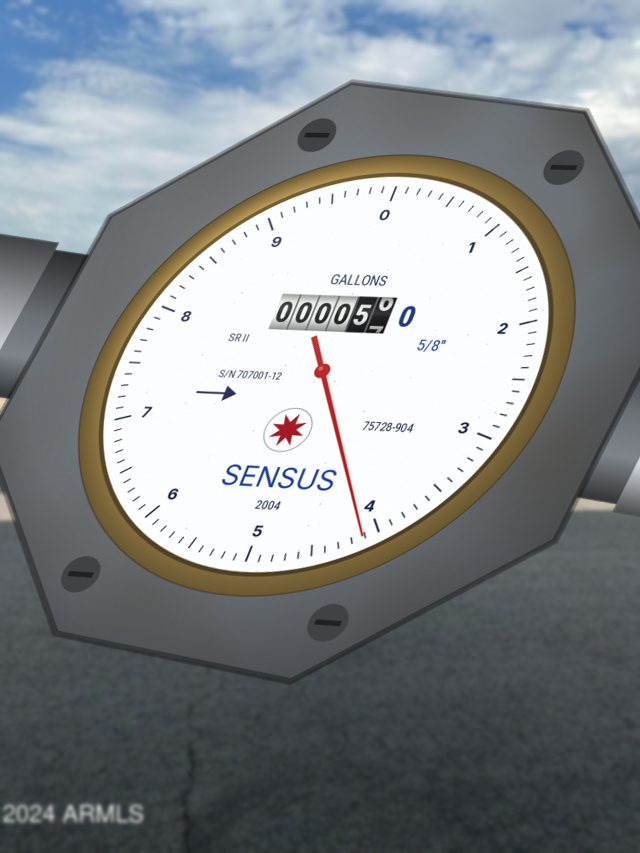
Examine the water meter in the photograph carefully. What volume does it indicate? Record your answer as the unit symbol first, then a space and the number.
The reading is gal 564.1
